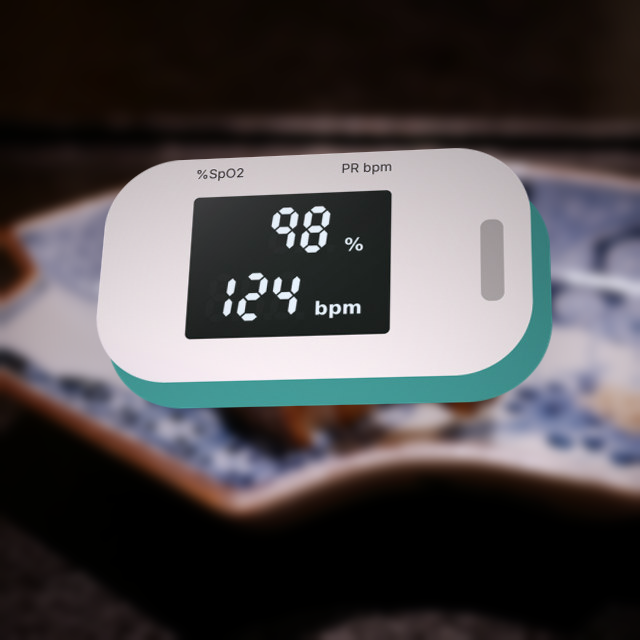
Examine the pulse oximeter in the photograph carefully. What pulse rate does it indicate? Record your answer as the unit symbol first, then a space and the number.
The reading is bpm 124
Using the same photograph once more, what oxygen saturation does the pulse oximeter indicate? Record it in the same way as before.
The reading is % 98
